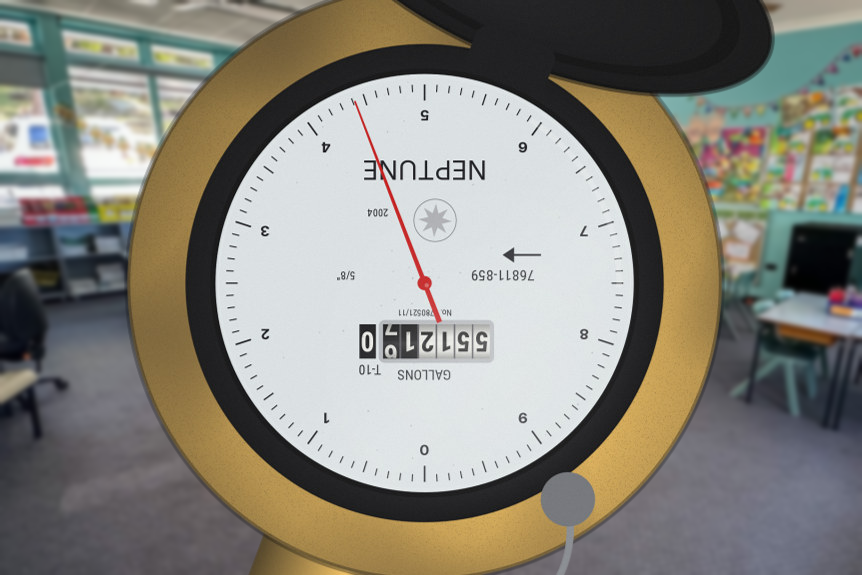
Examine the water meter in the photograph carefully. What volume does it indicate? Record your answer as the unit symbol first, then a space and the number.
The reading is gal 5512164.4
